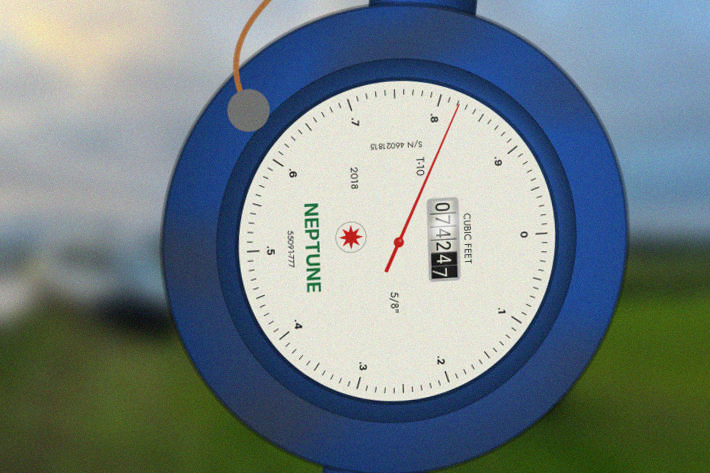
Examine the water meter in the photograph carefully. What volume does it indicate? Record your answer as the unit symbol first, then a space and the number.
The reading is ft³ 74246.82
